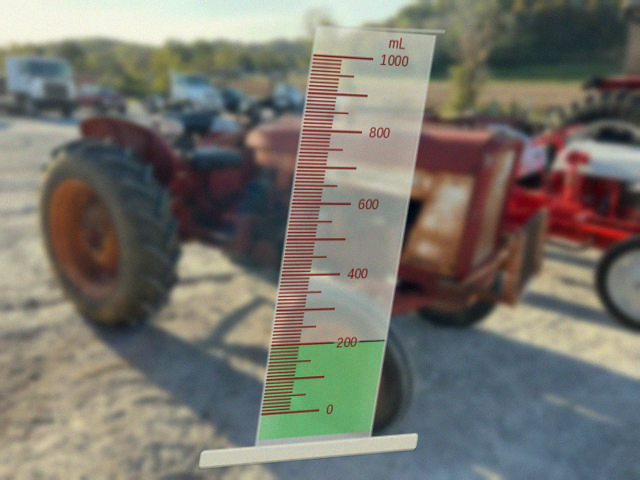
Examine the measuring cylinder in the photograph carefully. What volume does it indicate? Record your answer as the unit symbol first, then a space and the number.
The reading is mL 200
